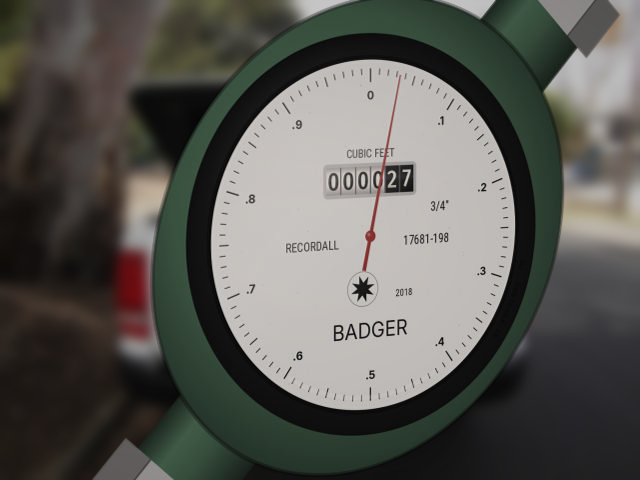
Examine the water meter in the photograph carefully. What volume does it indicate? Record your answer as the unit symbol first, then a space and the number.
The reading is ft³ 27.03
